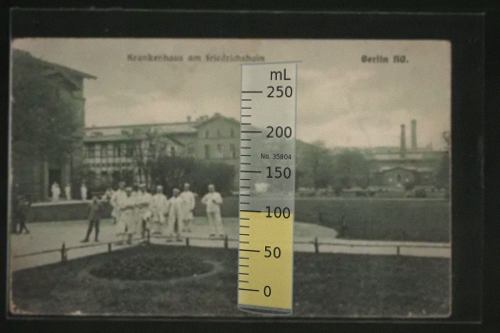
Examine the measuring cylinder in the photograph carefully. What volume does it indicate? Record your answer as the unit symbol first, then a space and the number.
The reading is mL 100
